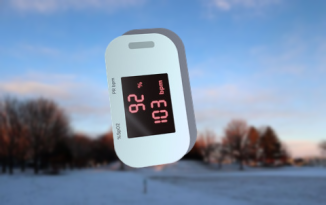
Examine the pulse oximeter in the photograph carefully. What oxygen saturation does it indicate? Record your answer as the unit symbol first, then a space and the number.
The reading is % 92
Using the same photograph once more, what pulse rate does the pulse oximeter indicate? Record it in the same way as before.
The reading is bpm 103
